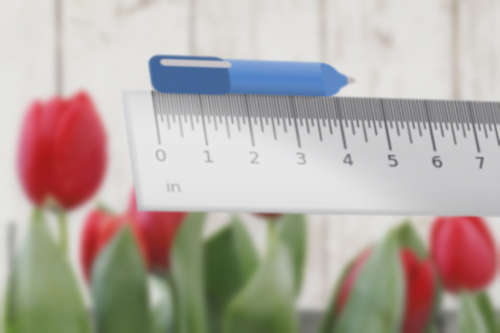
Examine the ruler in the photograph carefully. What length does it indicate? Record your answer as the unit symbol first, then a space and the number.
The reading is in 4.5
